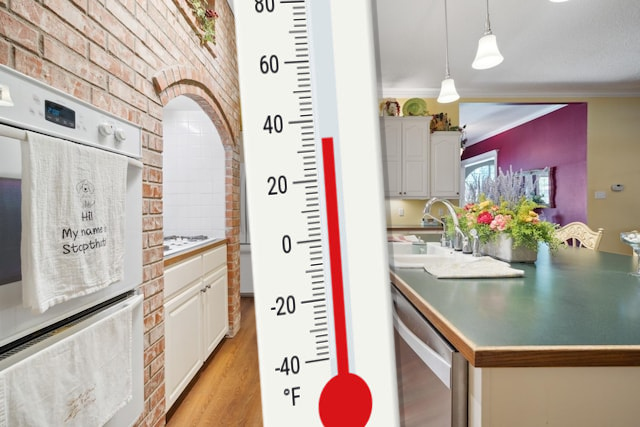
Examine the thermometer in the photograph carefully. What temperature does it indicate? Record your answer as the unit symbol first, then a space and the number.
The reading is °F 34
